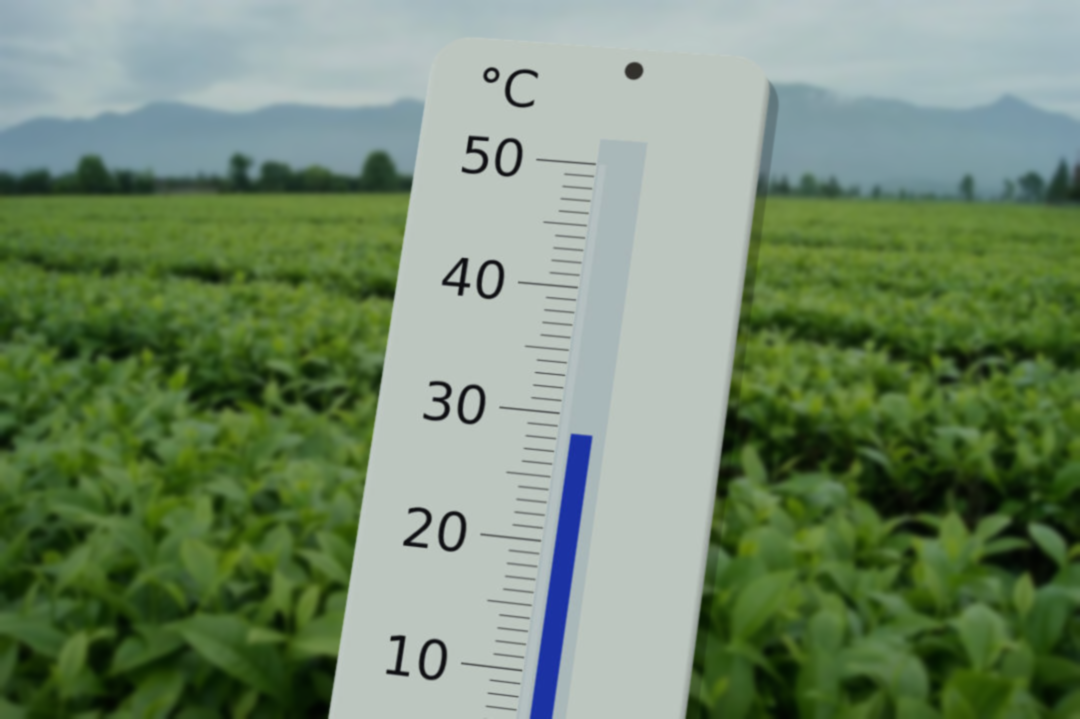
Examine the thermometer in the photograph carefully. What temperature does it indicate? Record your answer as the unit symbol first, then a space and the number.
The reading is °C 28.5
